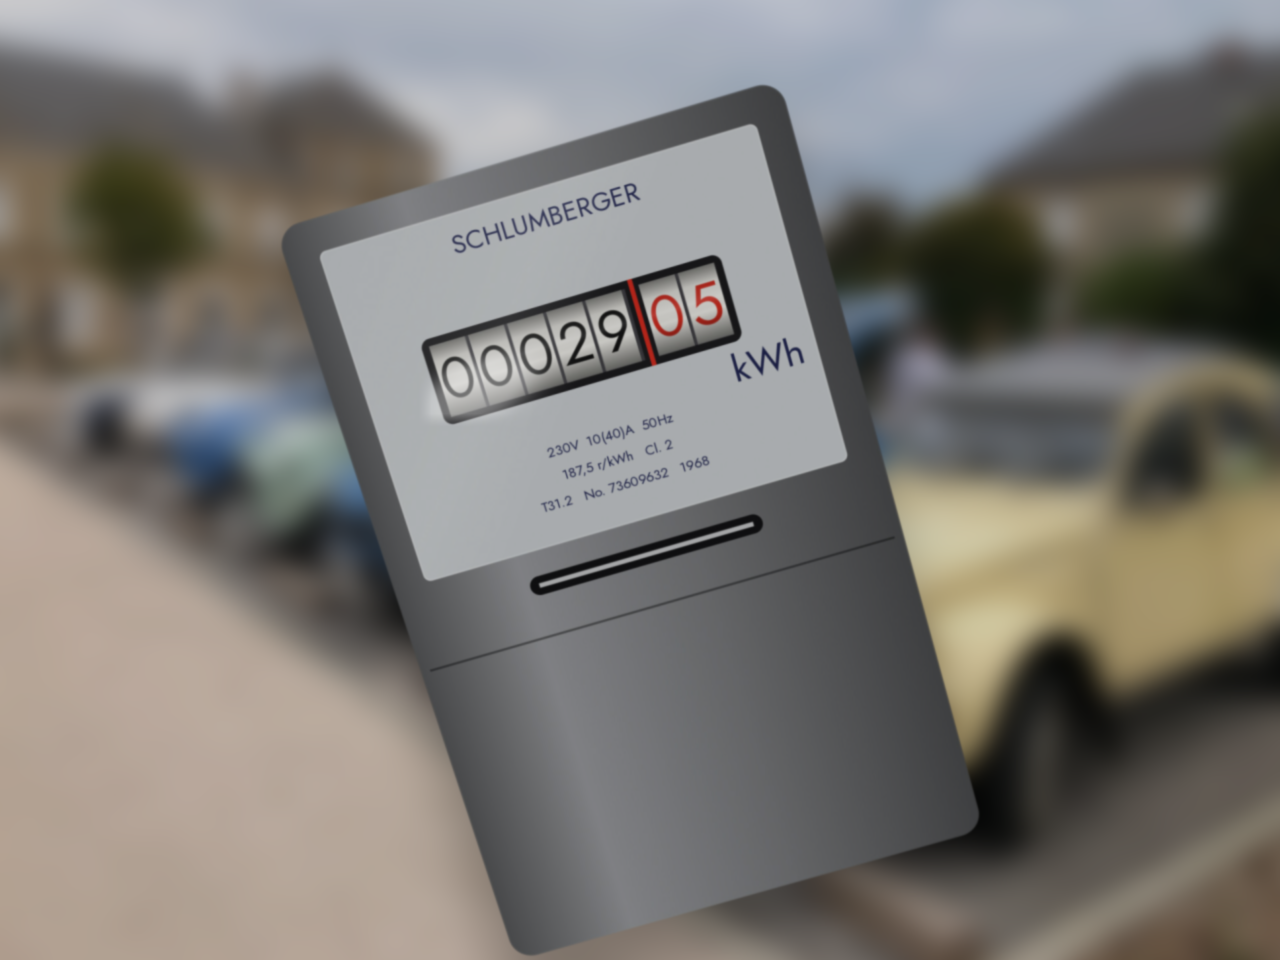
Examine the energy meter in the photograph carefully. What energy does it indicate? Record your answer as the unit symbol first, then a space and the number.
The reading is kWh 29.05
